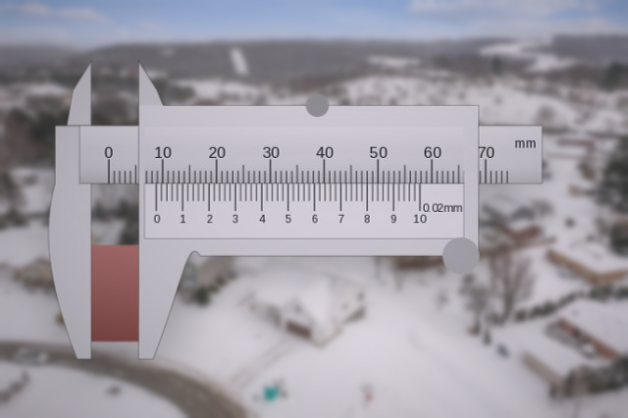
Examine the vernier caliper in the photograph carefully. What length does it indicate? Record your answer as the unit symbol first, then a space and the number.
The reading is mm 8.8
